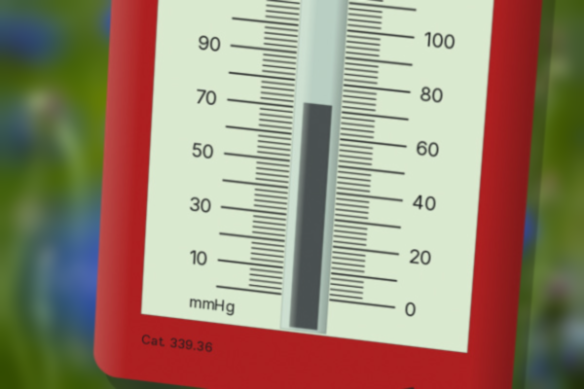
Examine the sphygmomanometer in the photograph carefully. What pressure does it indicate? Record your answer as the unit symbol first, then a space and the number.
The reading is mmHg 72
